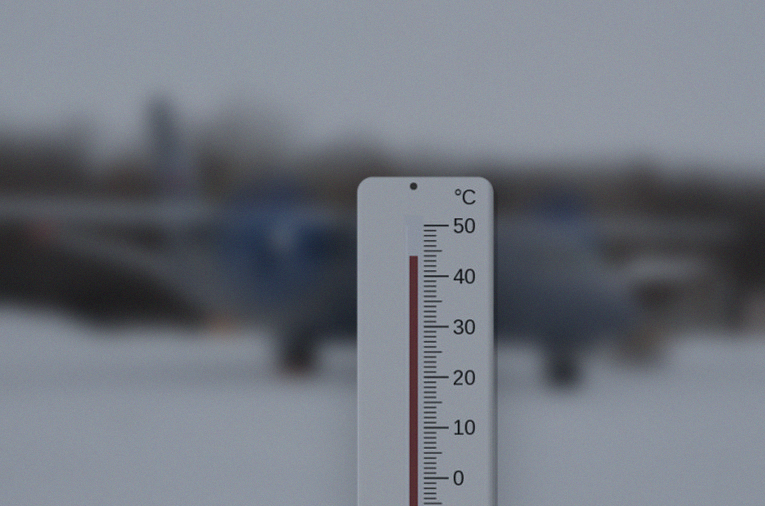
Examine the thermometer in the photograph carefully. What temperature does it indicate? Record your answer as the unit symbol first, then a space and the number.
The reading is °C 44
